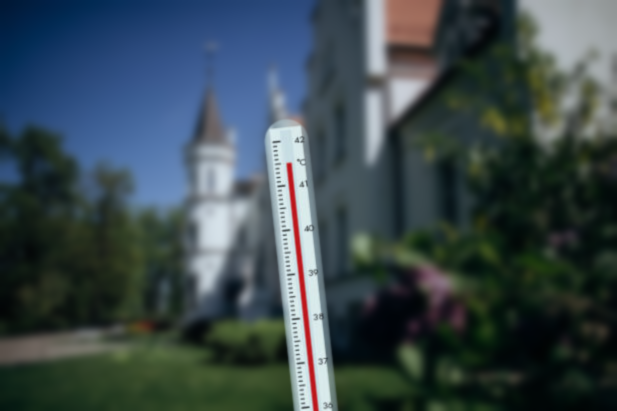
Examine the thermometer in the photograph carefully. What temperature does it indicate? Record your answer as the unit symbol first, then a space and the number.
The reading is °C 41.5
